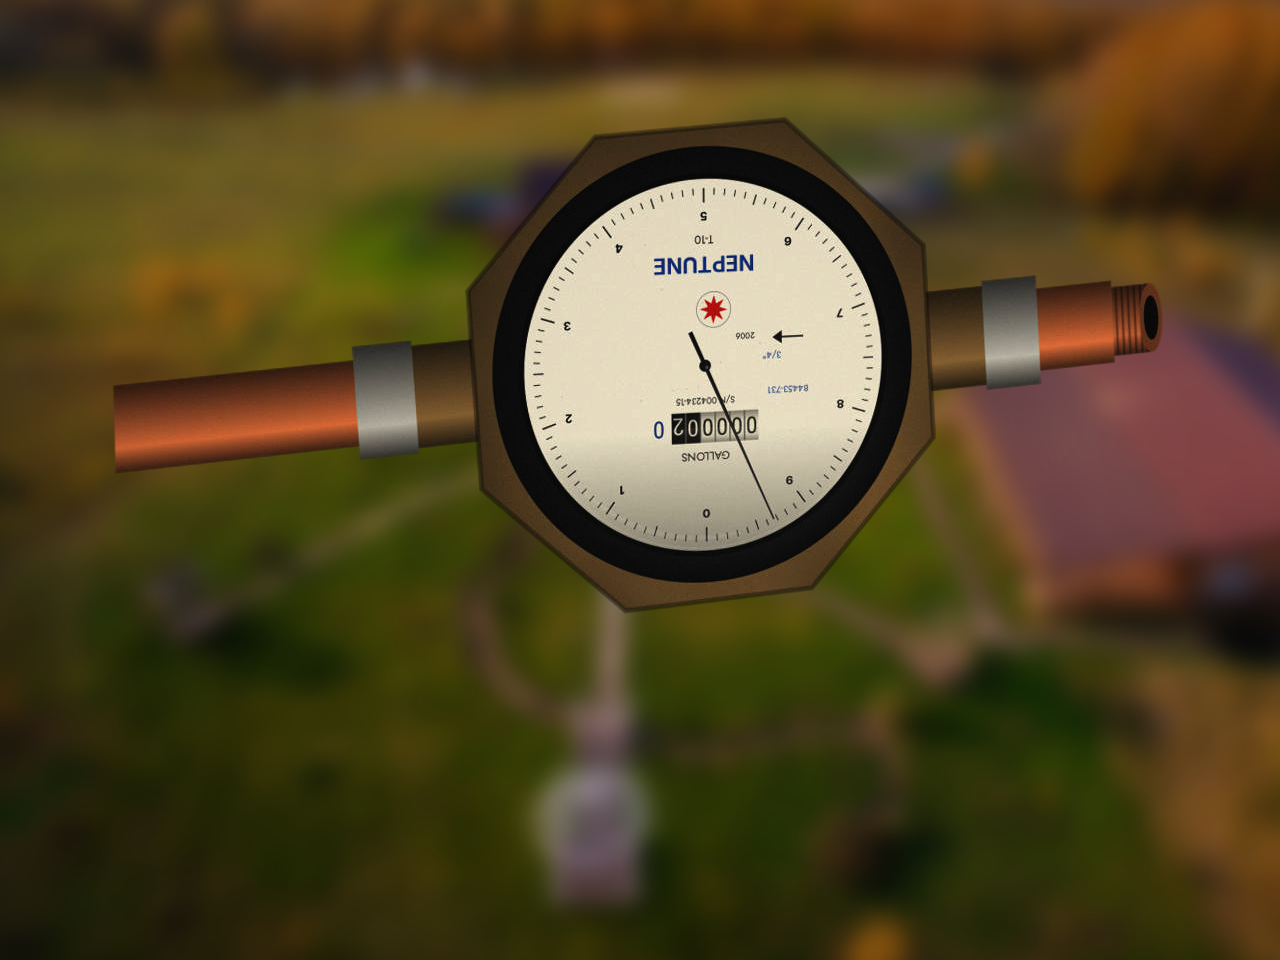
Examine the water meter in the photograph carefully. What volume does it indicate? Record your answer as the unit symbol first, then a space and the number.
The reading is gal 19.3
